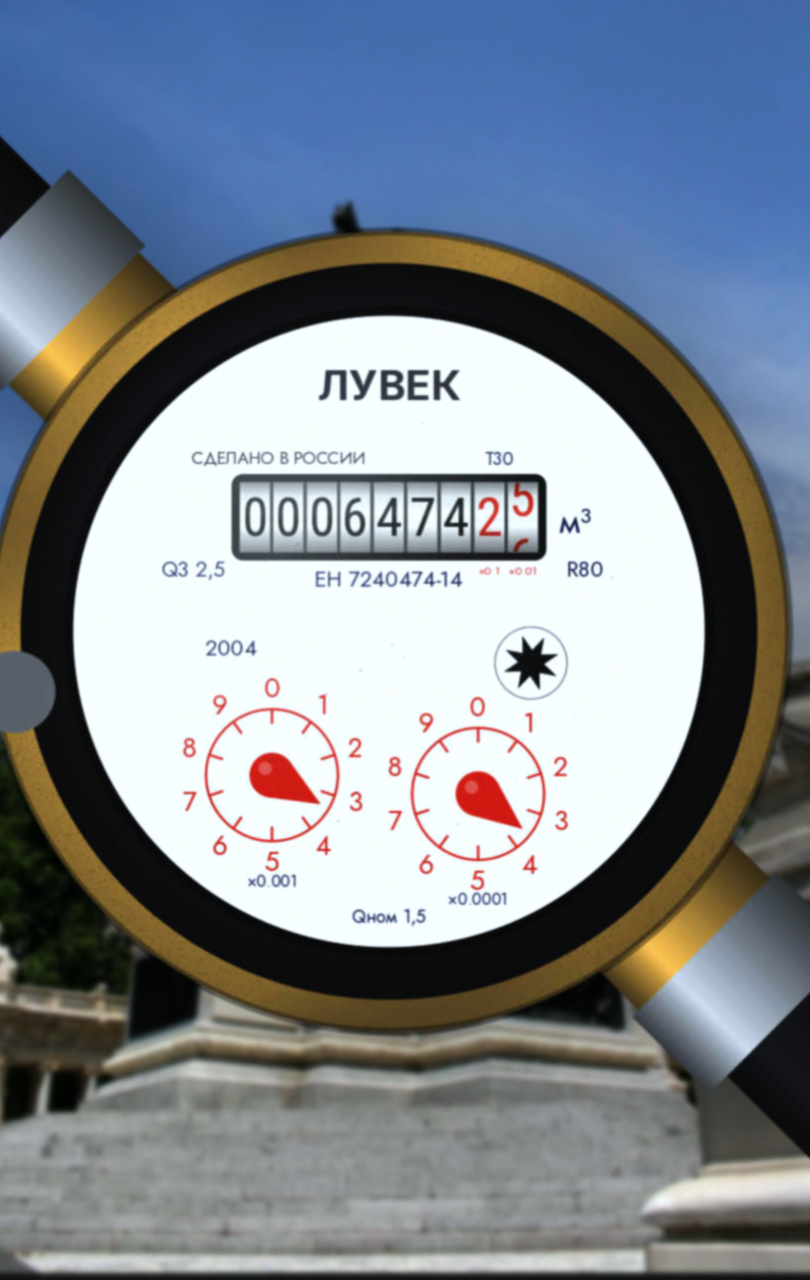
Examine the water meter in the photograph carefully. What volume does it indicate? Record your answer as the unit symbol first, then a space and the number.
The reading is m³ 6474.2533
